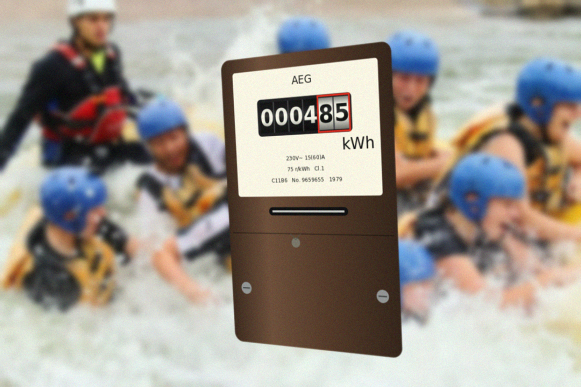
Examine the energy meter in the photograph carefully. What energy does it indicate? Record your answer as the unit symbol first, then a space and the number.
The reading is kWh 4.85
